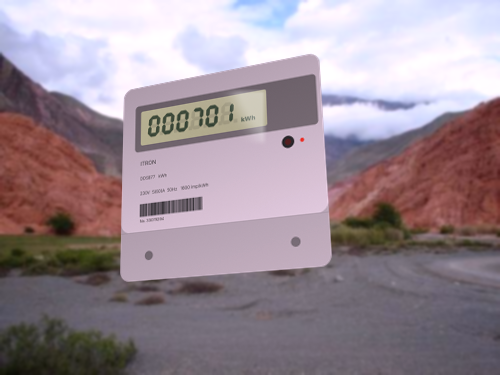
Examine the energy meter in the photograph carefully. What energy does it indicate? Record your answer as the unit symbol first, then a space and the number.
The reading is kWh 701
